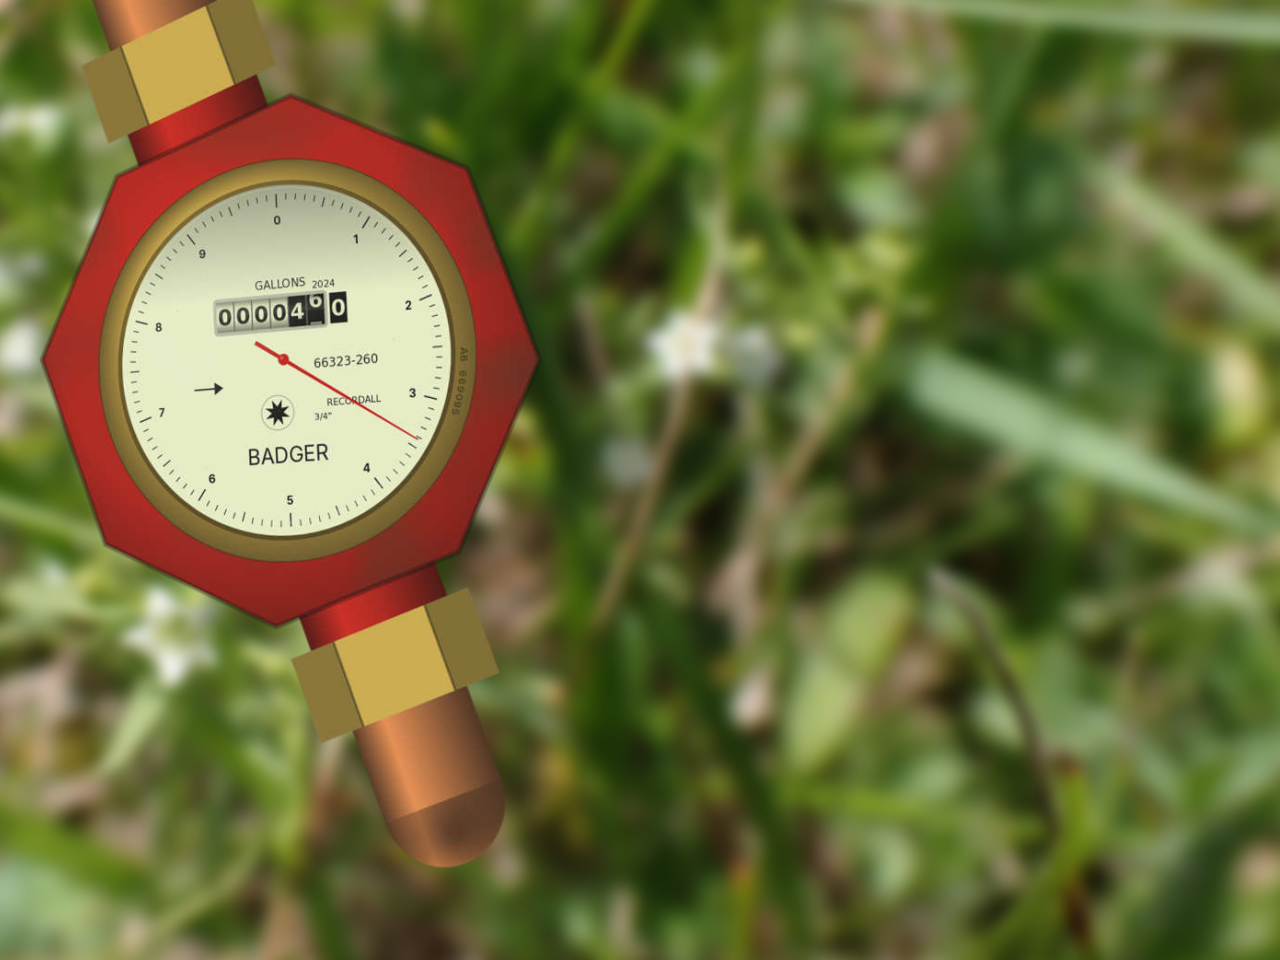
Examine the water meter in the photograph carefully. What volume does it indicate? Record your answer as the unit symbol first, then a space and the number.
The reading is gal 463.4
